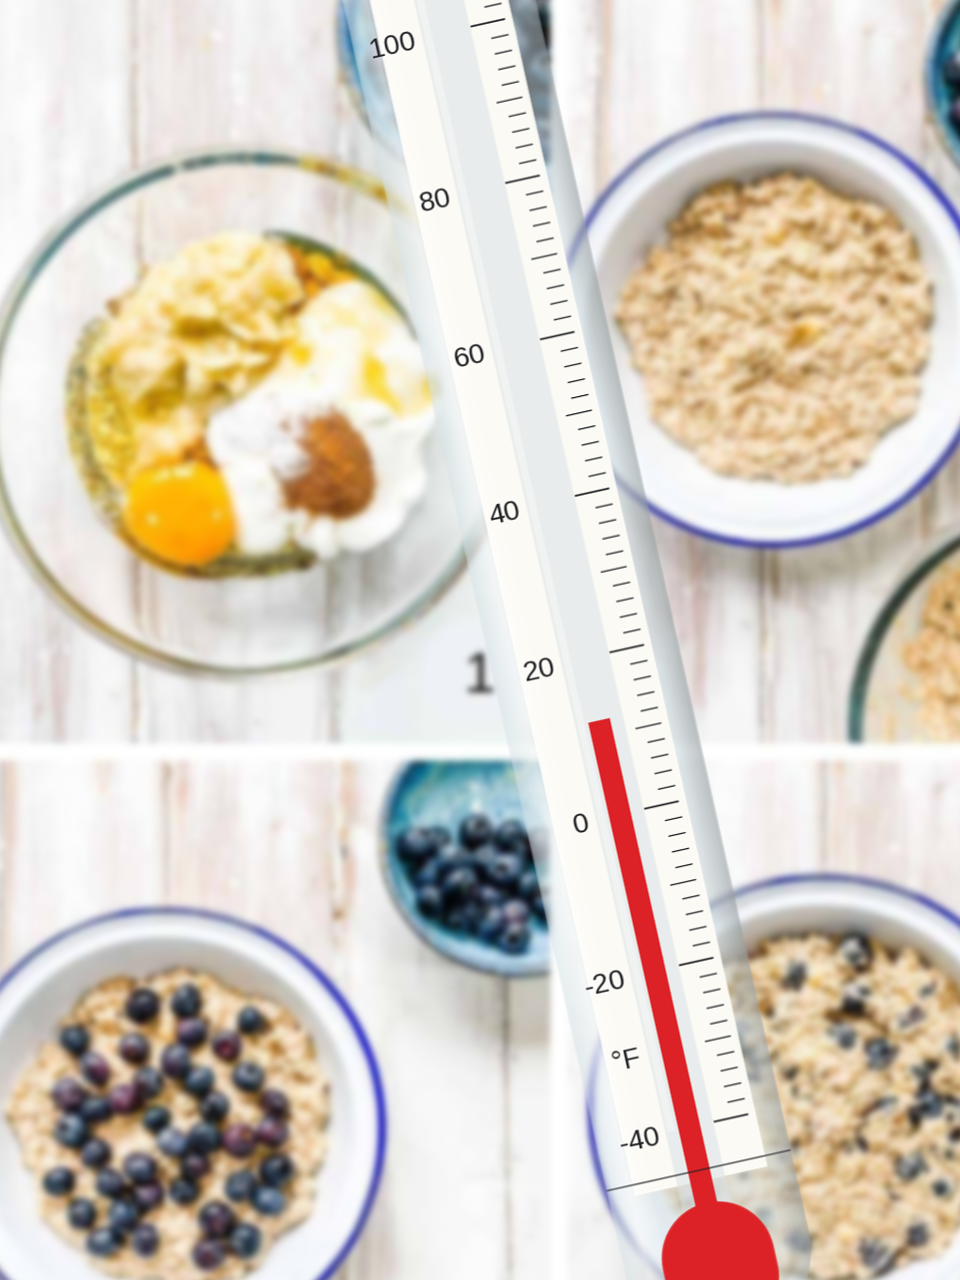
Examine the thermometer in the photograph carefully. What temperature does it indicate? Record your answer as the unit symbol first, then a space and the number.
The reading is °F 12
